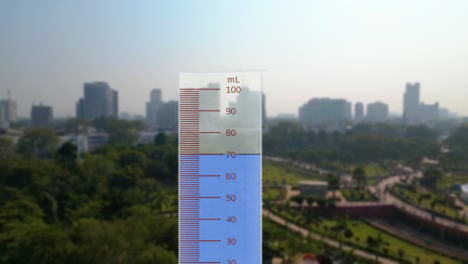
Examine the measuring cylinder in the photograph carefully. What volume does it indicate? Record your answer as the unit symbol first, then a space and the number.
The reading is mL 70
